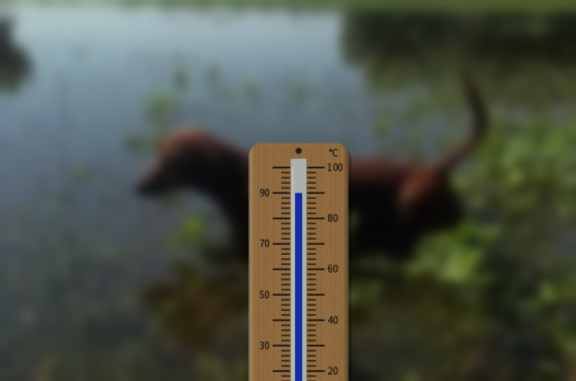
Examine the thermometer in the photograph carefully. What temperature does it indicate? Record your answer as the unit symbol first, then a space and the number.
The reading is °C 90
